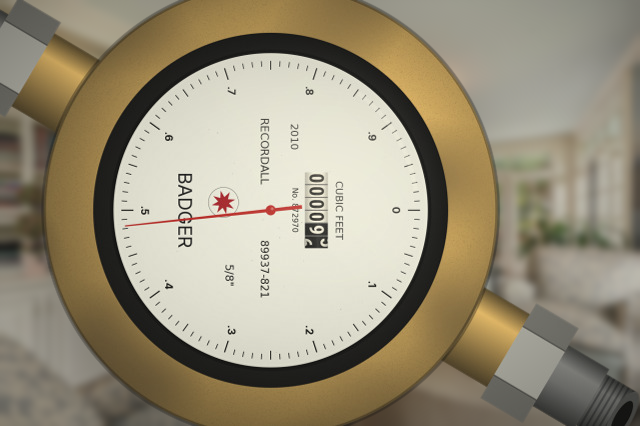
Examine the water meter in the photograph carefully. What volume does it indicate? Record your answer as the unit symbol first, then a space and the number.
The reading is ft³ 95.48
